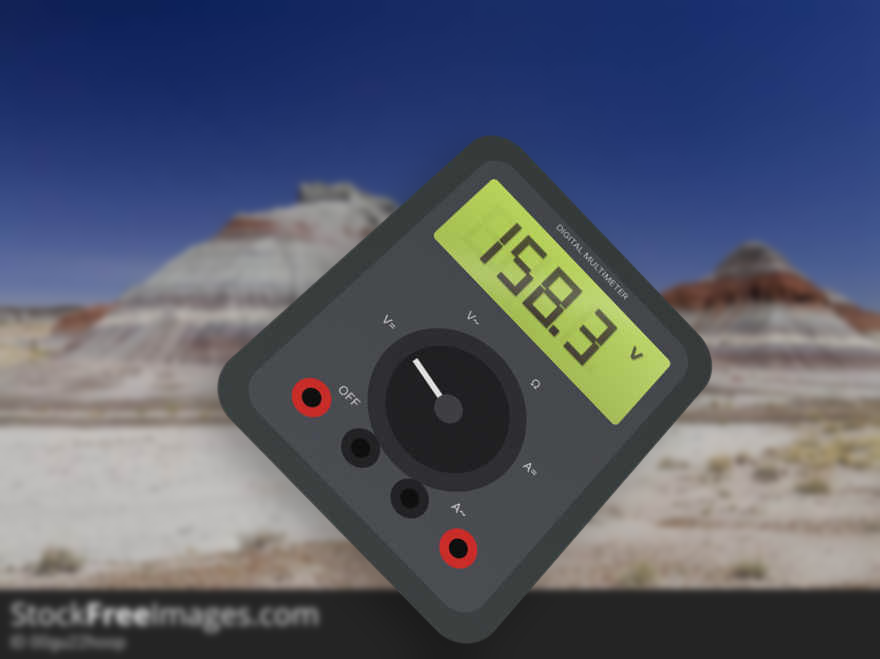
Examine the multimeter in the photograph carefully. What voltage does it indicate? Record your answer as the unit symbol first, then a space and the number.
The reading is V 158.3
